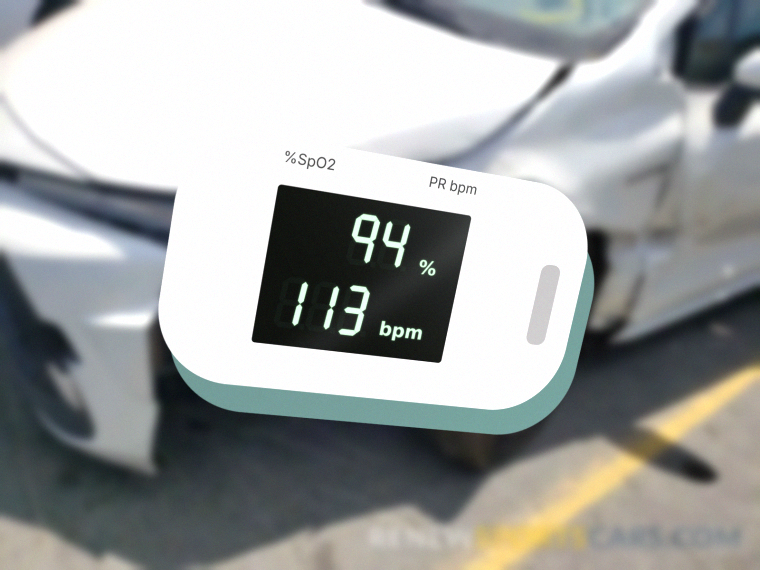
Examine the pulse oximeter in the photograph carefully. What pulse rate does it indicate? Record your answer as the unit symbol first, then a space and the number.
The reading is bpm 113
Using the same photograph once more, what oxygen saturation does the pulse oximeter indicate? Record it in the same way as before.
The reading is % 94
